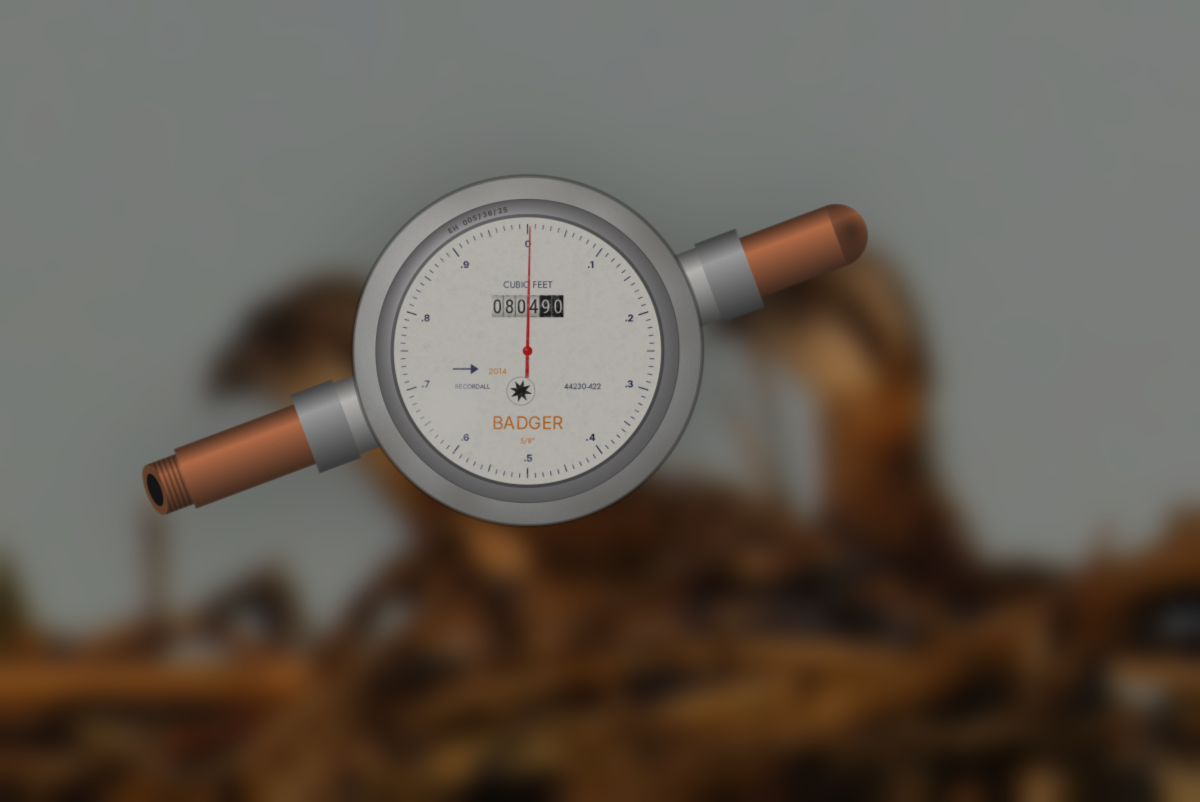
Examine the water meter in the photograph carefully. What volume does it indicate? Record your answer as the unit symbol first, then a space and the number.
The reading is ft³ 80490.00
